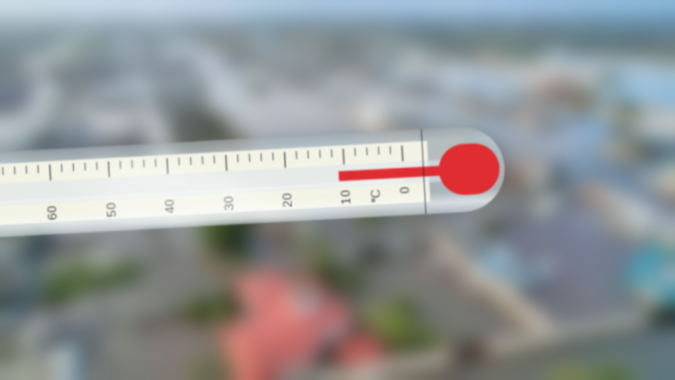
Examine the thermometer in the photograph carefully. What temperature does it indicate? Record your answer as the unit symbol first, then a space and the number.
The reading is °C 11
